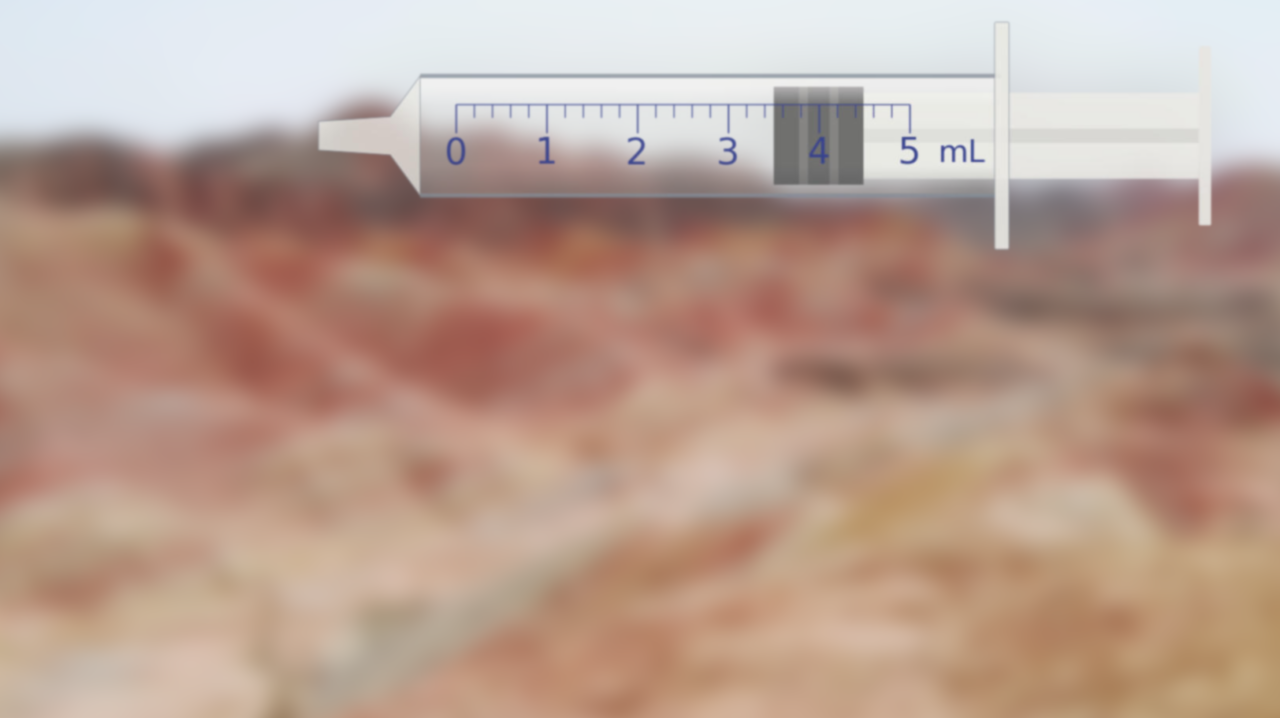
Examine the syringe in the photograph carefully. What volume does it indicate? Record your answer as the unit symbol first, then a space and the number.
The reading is mL 3.5
